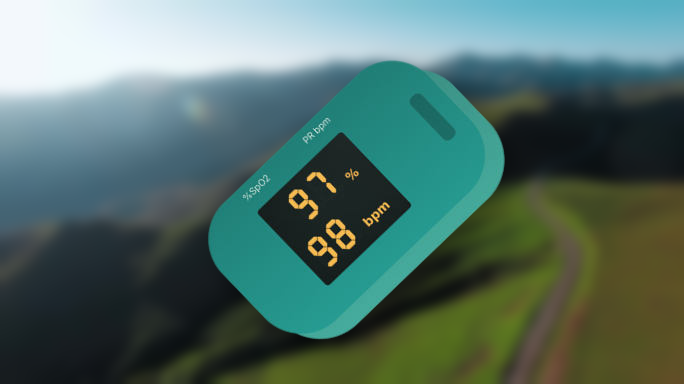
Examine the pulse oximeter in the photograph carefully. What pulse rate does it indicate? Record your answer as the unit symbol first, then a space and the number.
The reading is bpm 98
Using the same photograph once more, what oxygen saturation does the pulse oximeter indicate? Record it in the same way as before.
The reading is % 97
